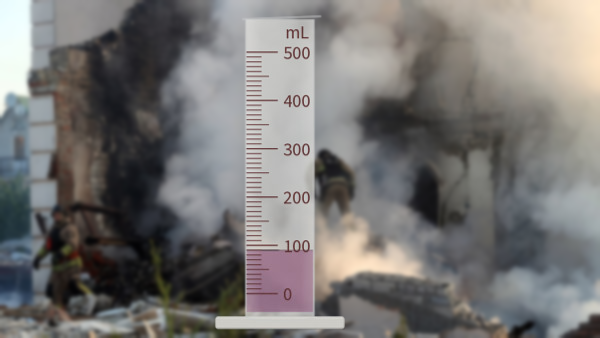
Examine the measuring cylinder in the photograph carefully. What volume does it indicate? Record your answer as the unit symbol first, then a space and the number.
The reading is mL 90
